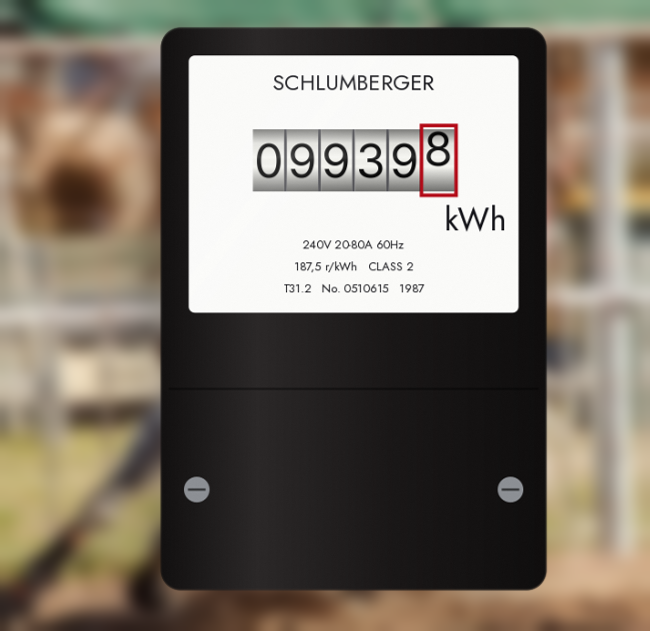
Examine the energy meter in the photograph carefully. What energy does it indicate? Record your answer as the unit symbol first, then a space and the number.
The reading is kWh 9939.8
